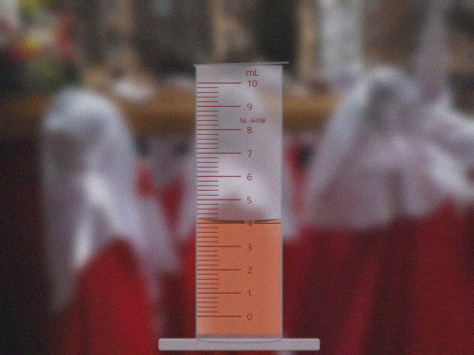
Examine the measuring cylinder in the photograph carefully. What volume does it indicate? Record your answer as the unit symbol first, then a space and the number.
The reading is mL 4
